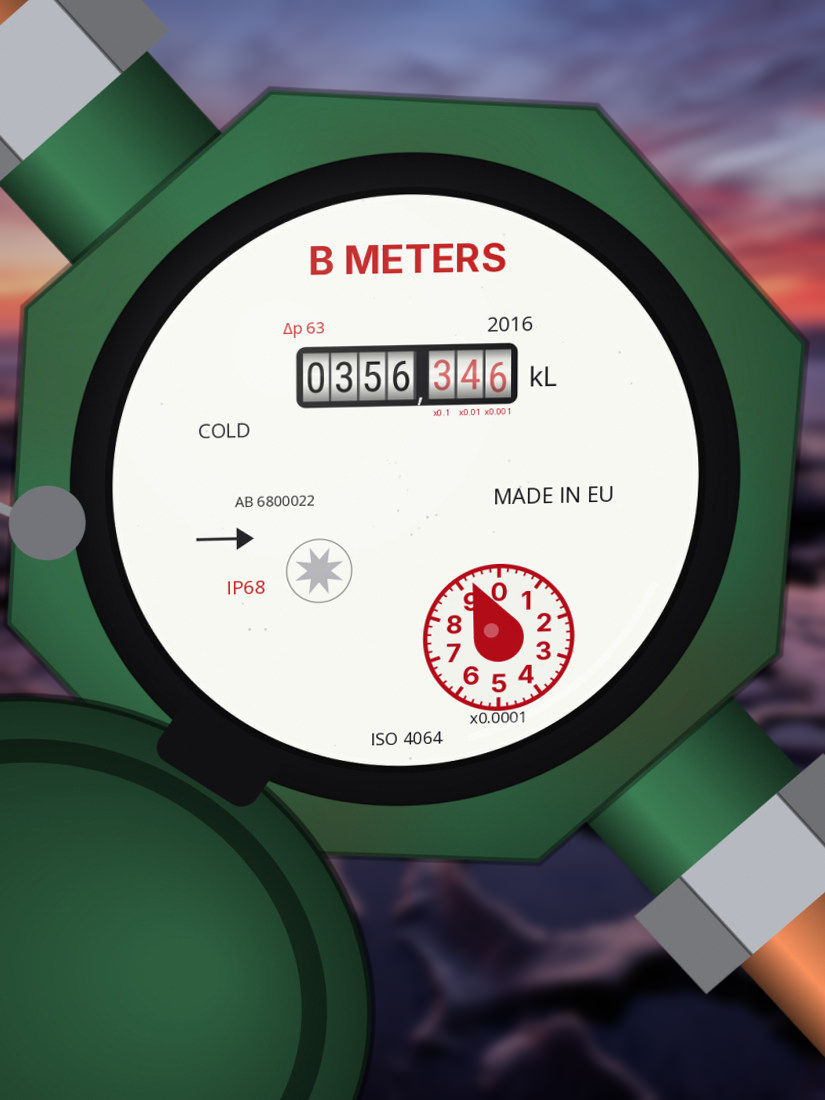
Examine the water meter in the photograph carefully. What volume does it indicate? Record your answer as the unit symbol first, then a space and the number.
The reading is kL 356.3459
